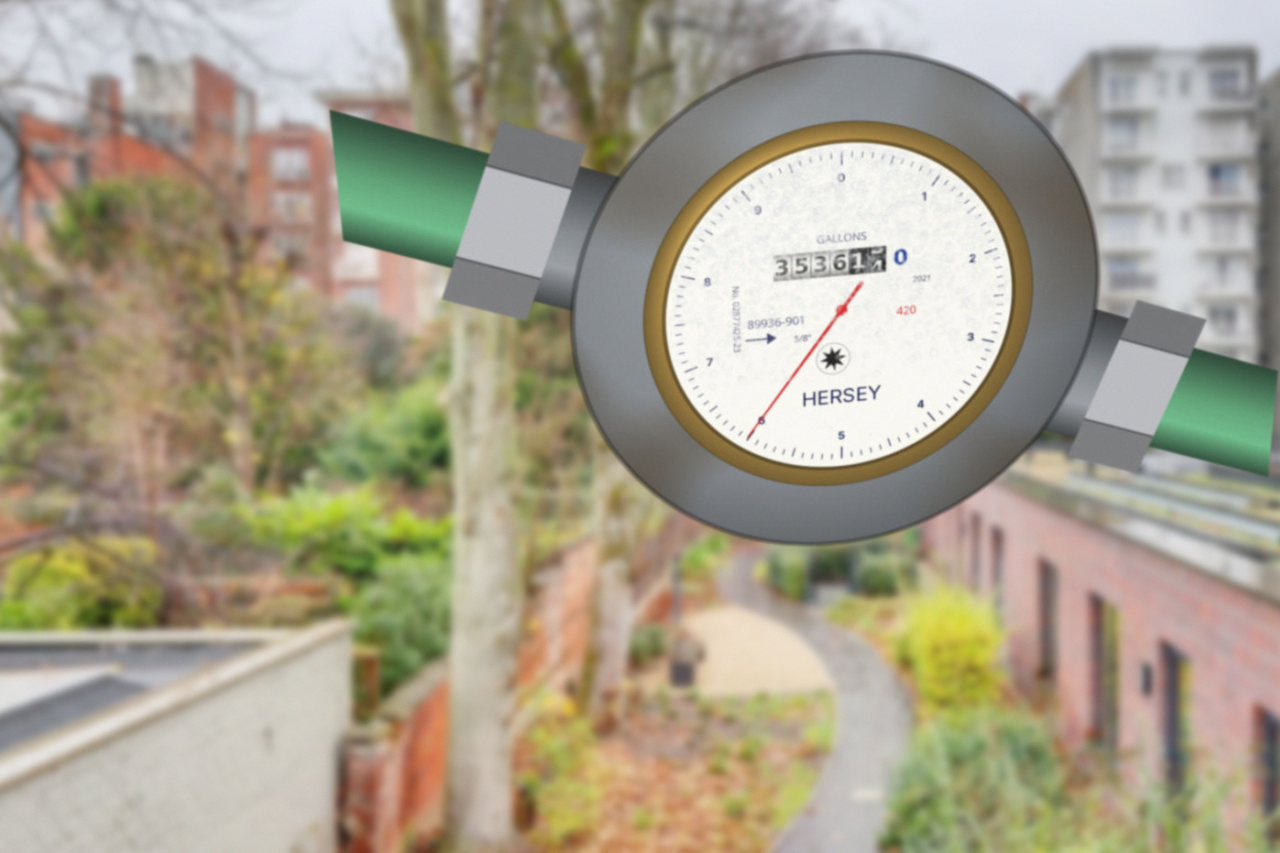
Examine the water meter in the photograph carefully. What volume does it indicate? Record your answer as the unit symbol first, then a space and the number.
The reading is gal 3536136.0
